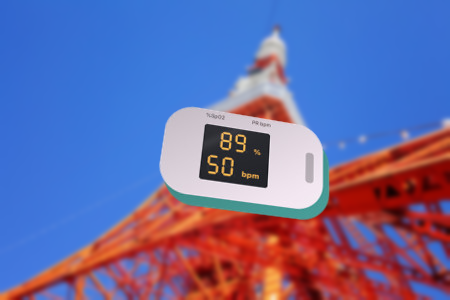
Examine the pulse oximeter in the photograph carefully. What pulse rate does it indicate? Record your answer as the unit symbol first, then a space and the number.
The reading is bpm 50
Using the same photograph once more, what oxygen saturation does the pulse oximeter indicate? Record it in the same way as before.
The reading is % 89
